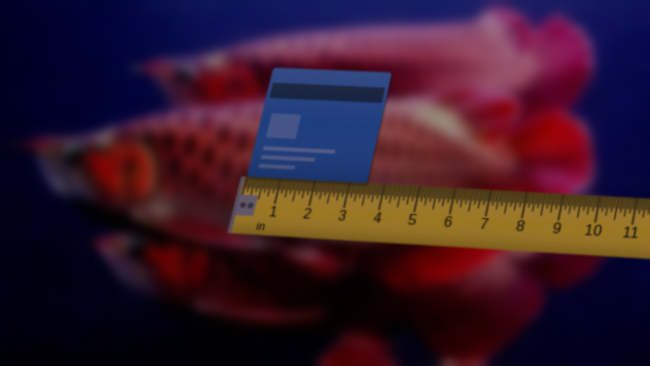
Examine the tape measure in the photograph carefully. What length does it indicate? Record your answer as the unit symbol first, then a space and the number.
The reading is in 3.5
